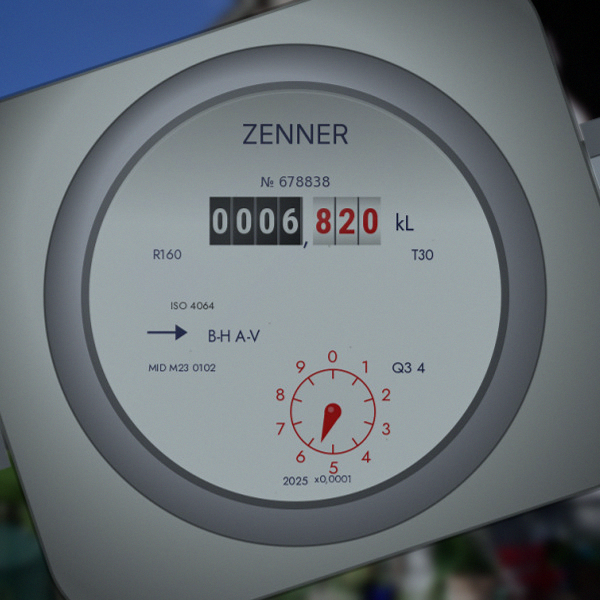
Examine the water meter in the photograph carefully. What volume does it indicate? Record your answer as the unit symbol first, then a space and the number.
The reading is kL 6.8205
